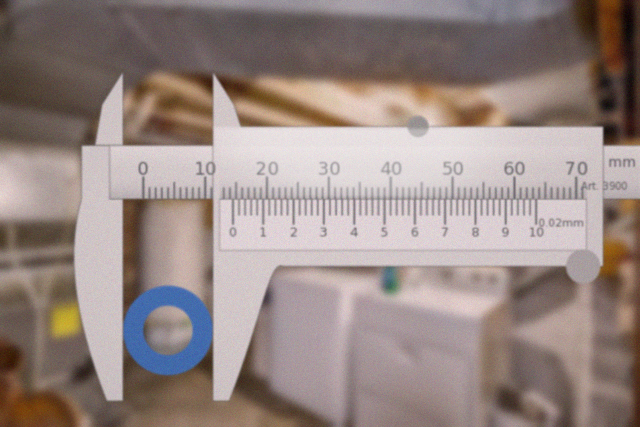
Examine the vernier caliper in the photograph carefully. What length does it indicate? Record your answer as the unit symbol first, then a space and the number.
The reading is mm 14.5
